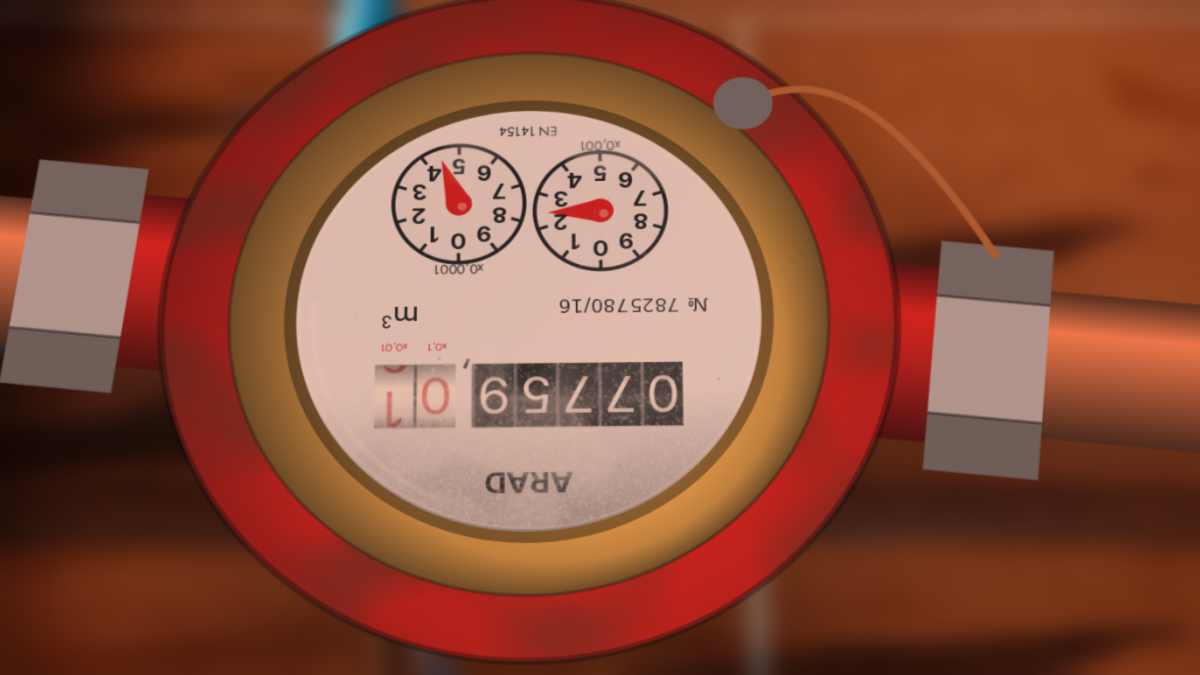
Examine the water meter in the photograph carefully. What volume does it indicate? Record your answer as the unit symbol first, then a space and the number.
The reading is m³ 7759.0124
